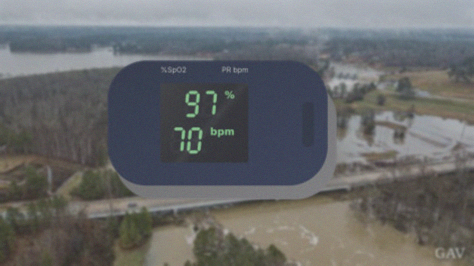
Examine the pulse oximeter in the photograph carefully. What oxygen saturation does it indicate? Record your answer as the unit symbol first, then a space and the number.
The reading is % 97
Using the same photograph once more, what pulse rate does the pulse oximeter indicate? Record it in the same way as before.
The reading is bpm 70
